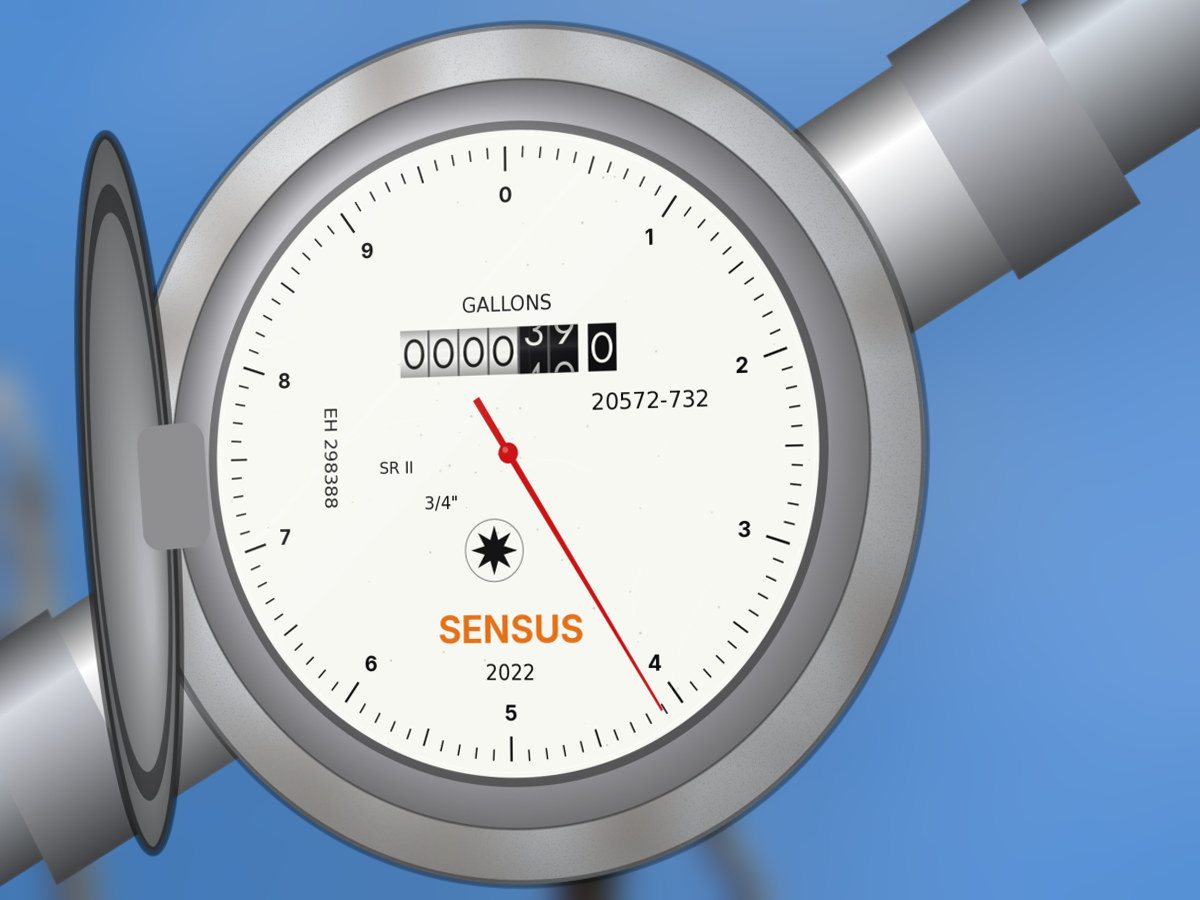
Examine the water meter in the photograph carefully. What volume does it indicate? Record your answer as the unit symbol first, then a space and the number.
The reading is gal 394.1
